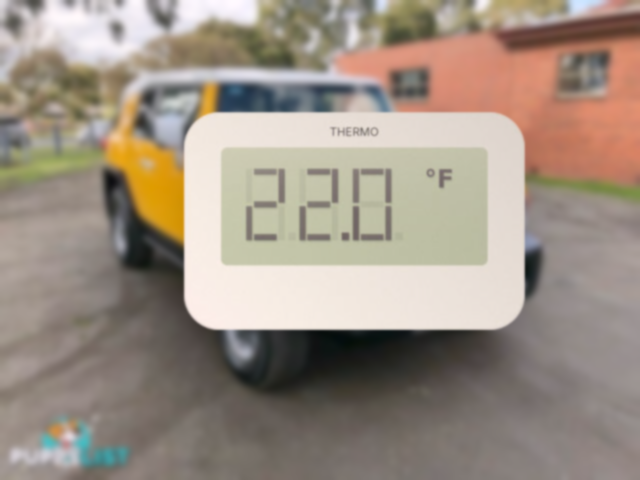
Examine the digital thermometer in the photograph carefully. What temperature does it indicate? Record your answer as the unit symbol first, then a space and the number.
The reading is °F 22.0
